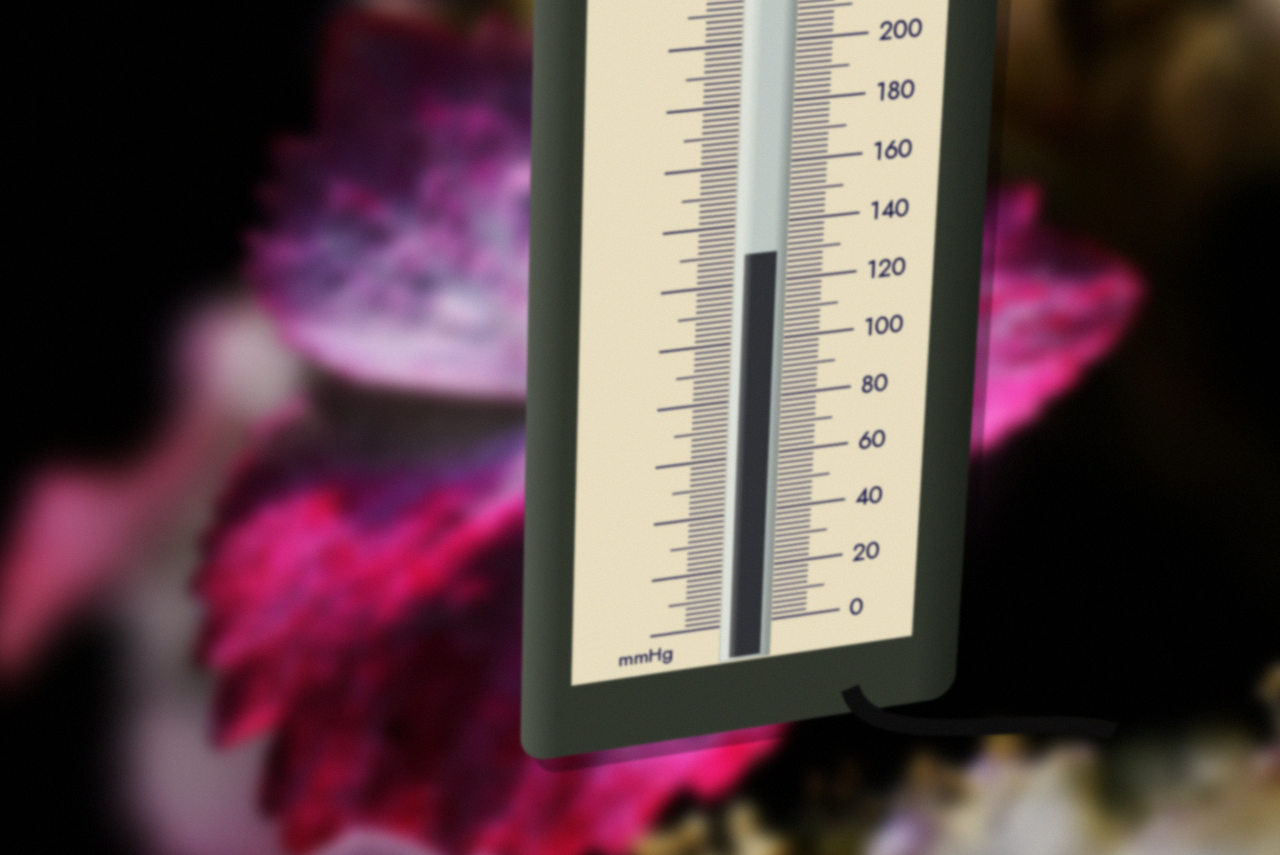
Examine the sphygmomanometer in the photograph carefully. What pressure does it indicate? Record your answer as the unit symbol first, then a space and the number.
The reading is mmHg 130
